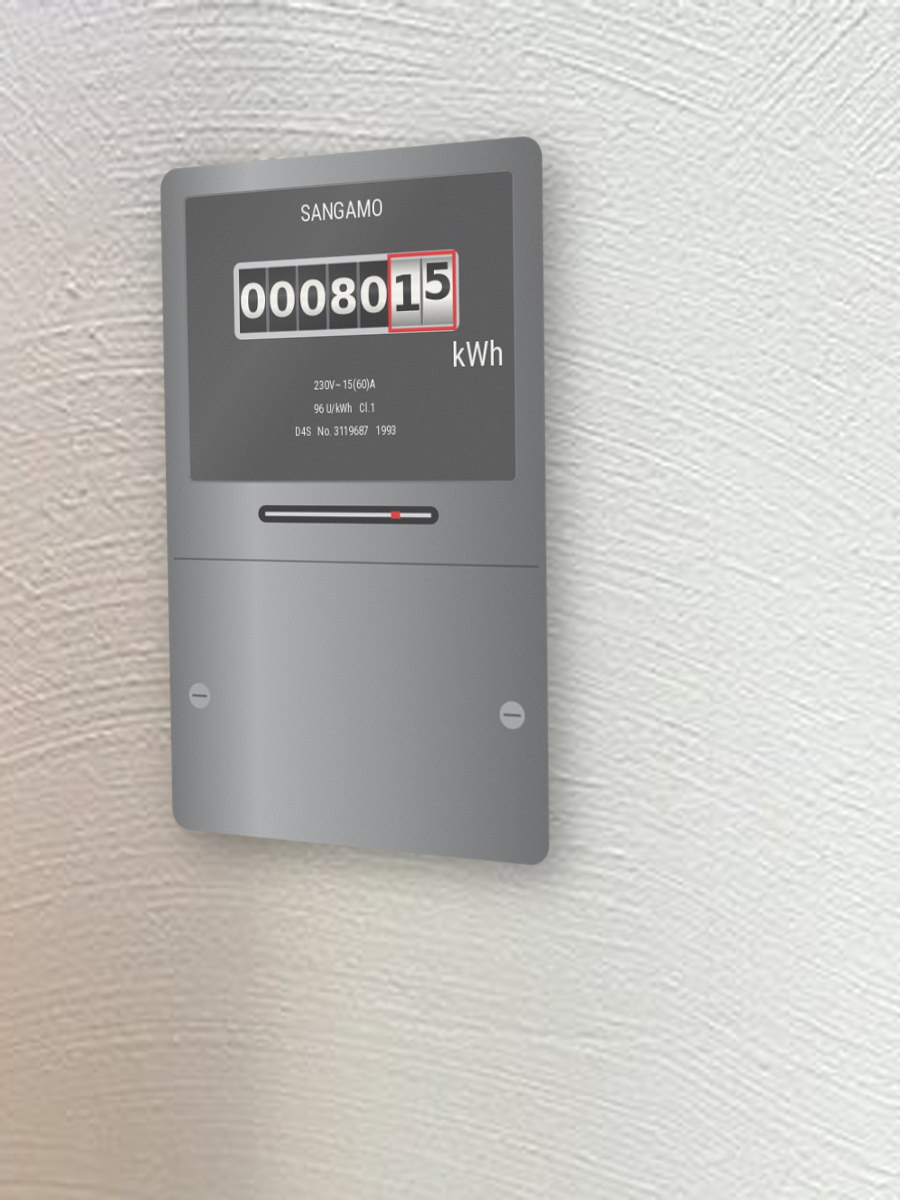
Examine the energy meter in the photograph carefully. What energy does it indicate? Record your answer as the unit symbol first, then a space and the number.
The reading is kWh 80.15
